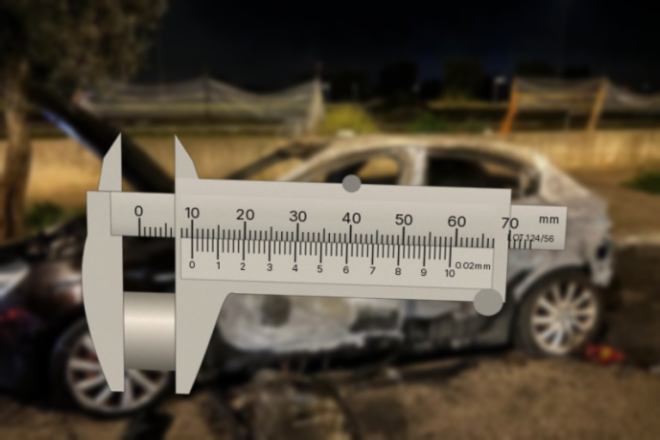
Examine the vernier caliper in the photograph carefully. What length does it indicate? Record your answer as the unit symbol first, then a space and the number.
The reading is mm 10.0
